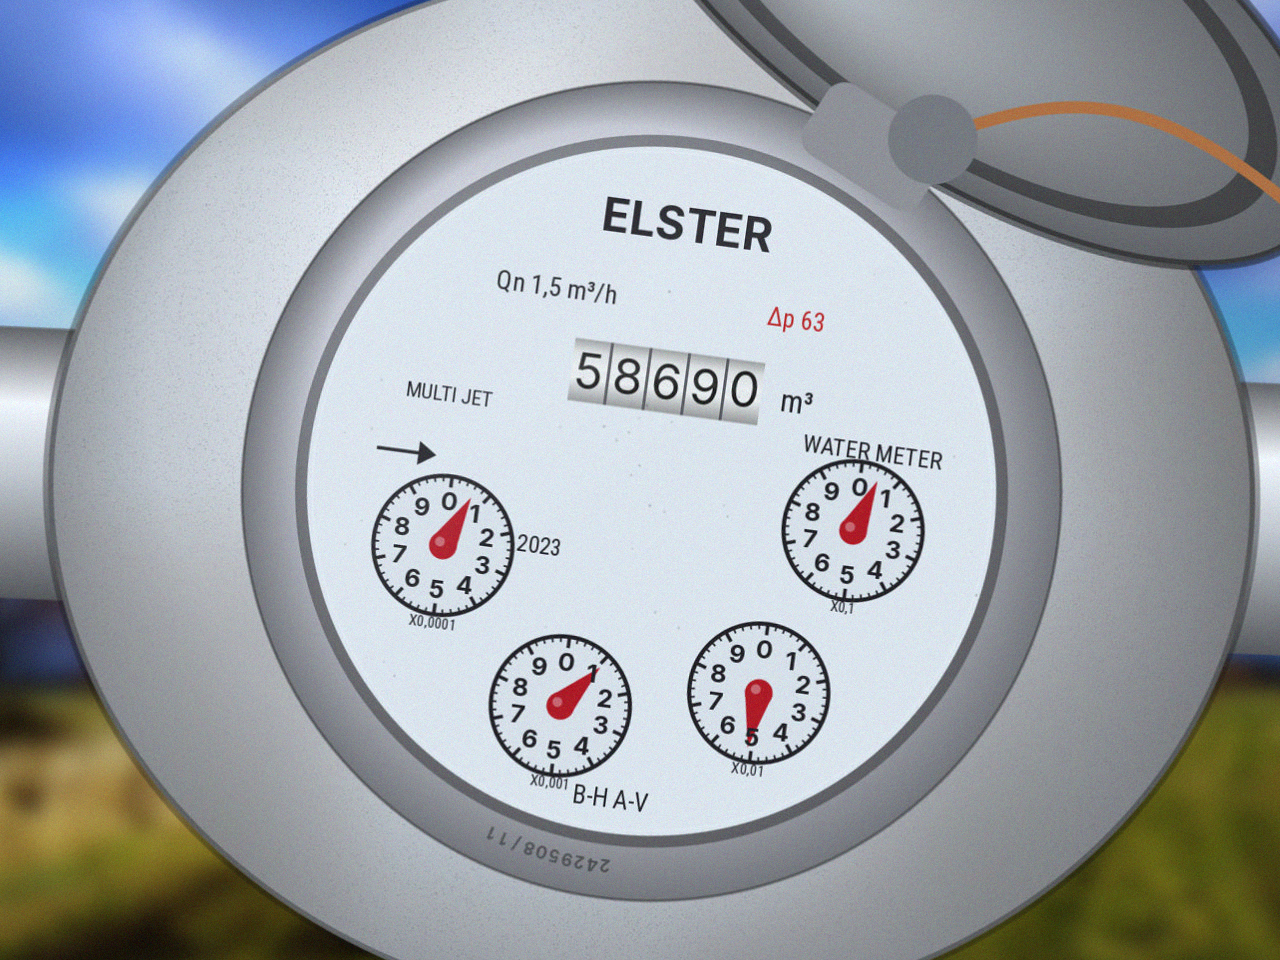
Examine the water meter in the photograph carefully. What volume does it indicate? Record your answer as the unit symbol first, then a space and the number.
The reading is m³ 58690.0510
